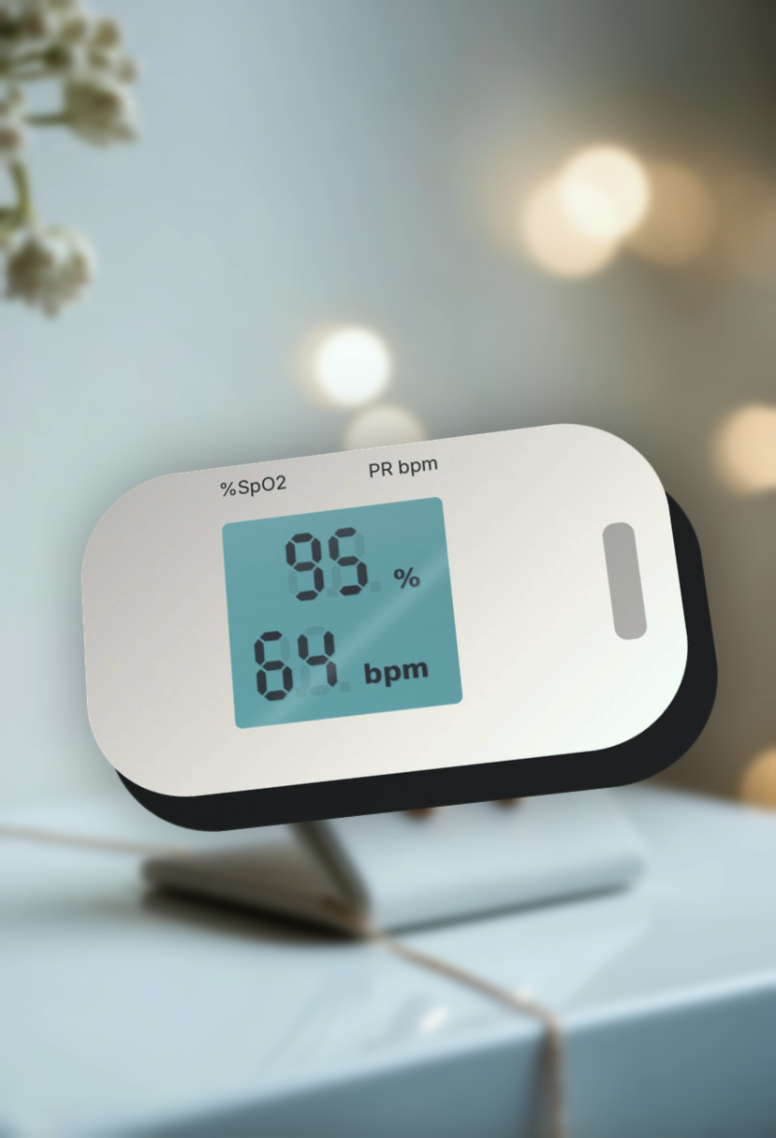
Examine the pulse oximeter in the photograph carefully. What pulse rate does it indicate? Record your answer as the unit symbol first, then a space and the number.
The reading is bpm 64
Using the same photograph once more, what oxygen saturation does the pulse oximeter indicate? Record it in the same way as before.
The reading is % 95
